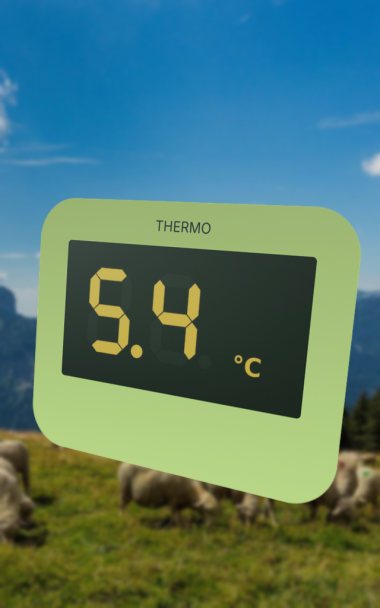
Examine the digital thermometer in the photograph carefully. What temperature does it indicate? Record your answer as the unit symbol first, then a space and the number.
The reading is °C 5.4
